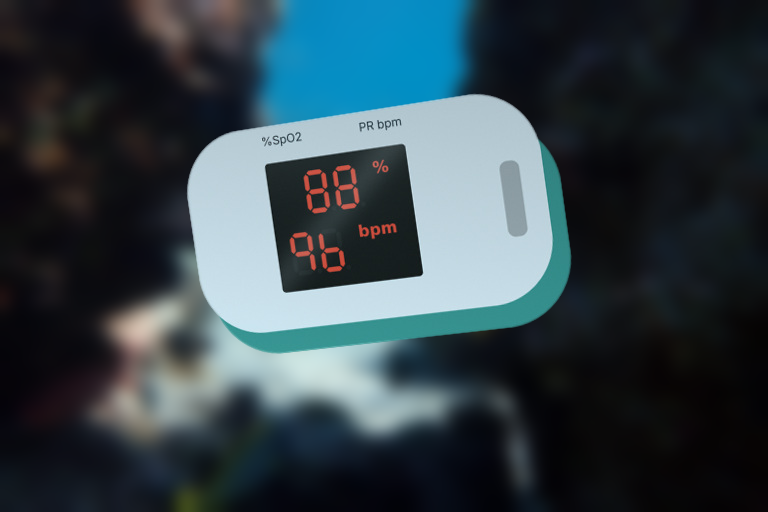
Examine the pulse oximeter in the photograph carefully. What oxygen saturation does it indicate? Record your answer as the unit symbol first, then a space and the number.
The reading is % 88
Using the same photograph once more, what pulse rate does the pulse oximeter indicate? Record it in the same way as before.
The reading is bpm 96
